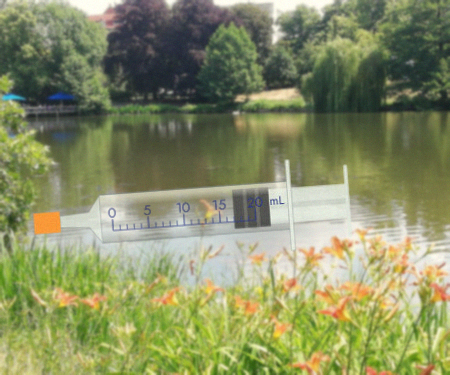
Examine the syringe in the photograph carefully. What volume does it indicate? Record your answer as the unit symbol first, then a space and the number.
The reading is mL 17
